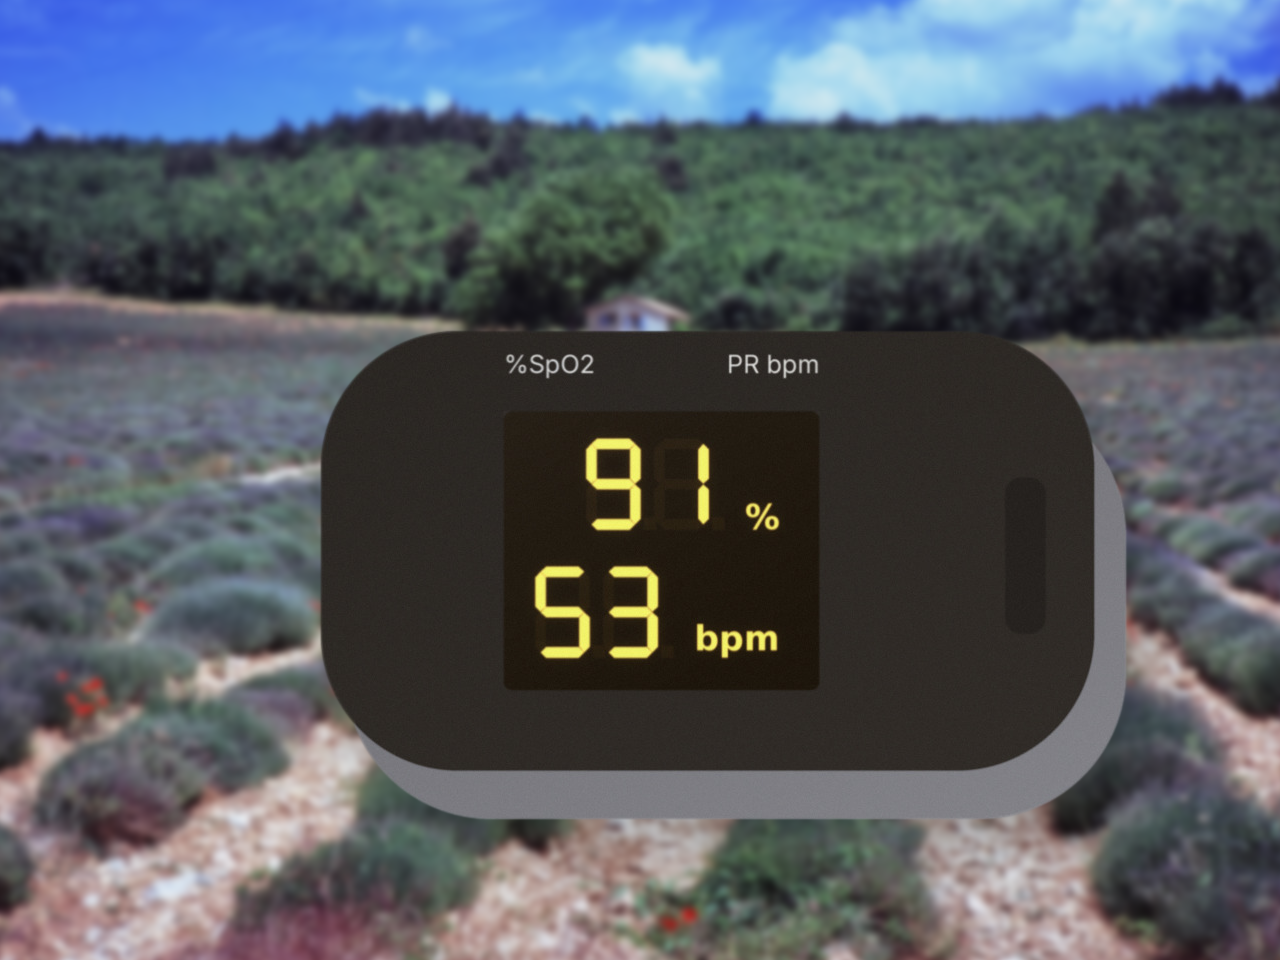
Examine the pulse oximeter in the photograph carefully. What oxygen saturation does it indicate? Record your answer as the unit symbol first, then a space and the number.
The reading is % 91
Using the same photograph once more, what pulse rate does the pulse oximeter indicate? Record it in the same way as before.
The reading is bpm 53
